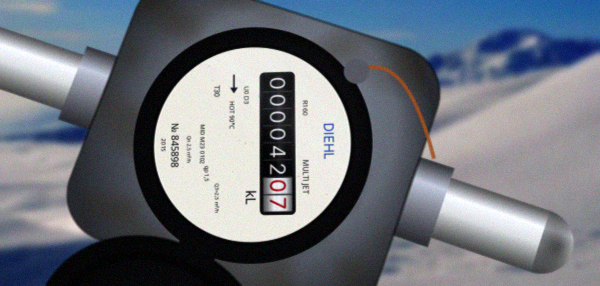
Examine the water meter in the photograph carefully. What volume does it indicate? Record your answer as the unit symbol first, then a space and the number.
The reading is kL 42.07
